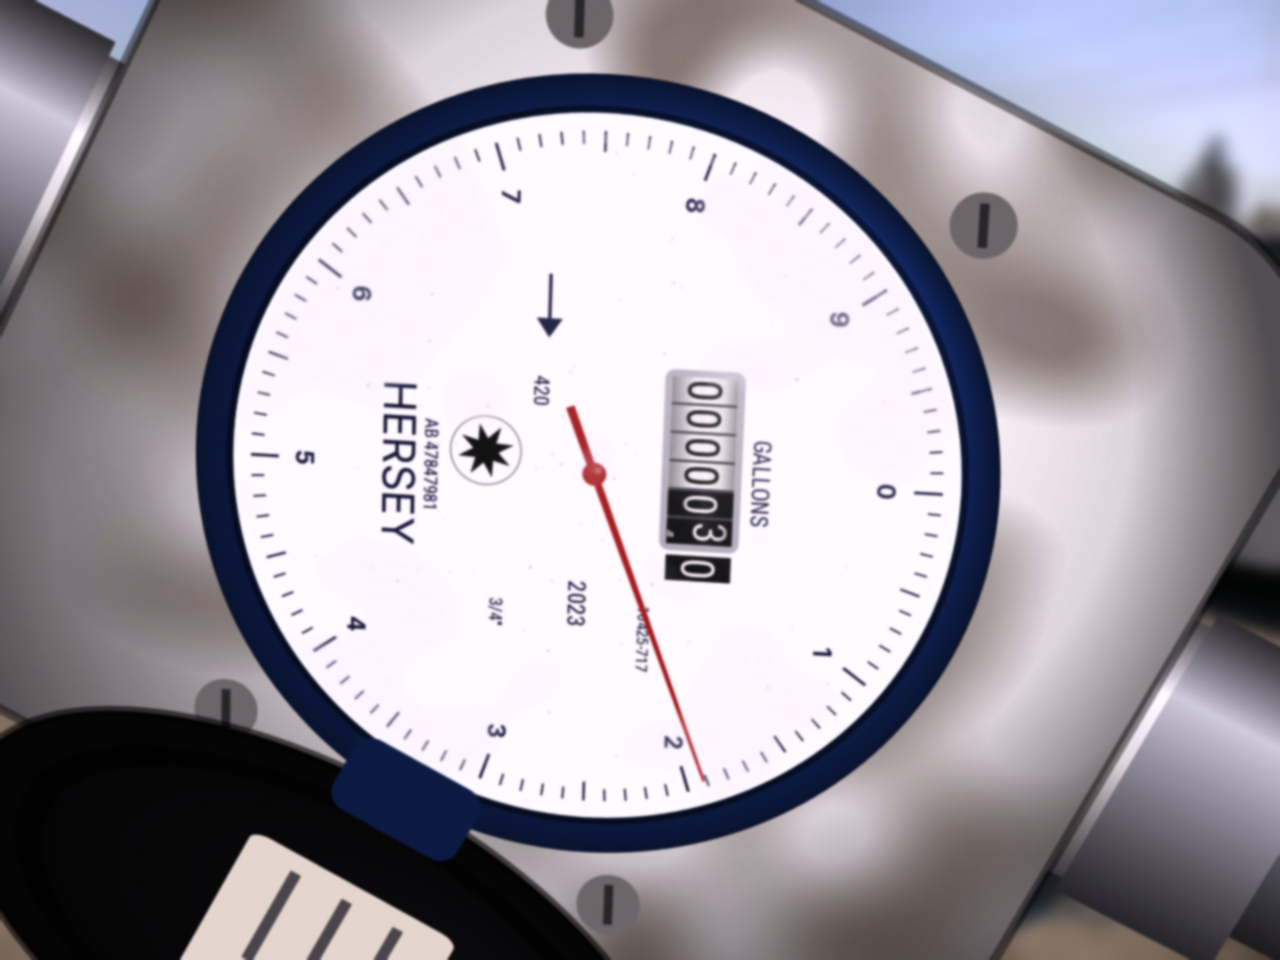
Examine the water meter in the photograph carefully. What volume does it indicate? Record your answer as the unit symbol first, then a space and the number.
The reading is gal 31.9
